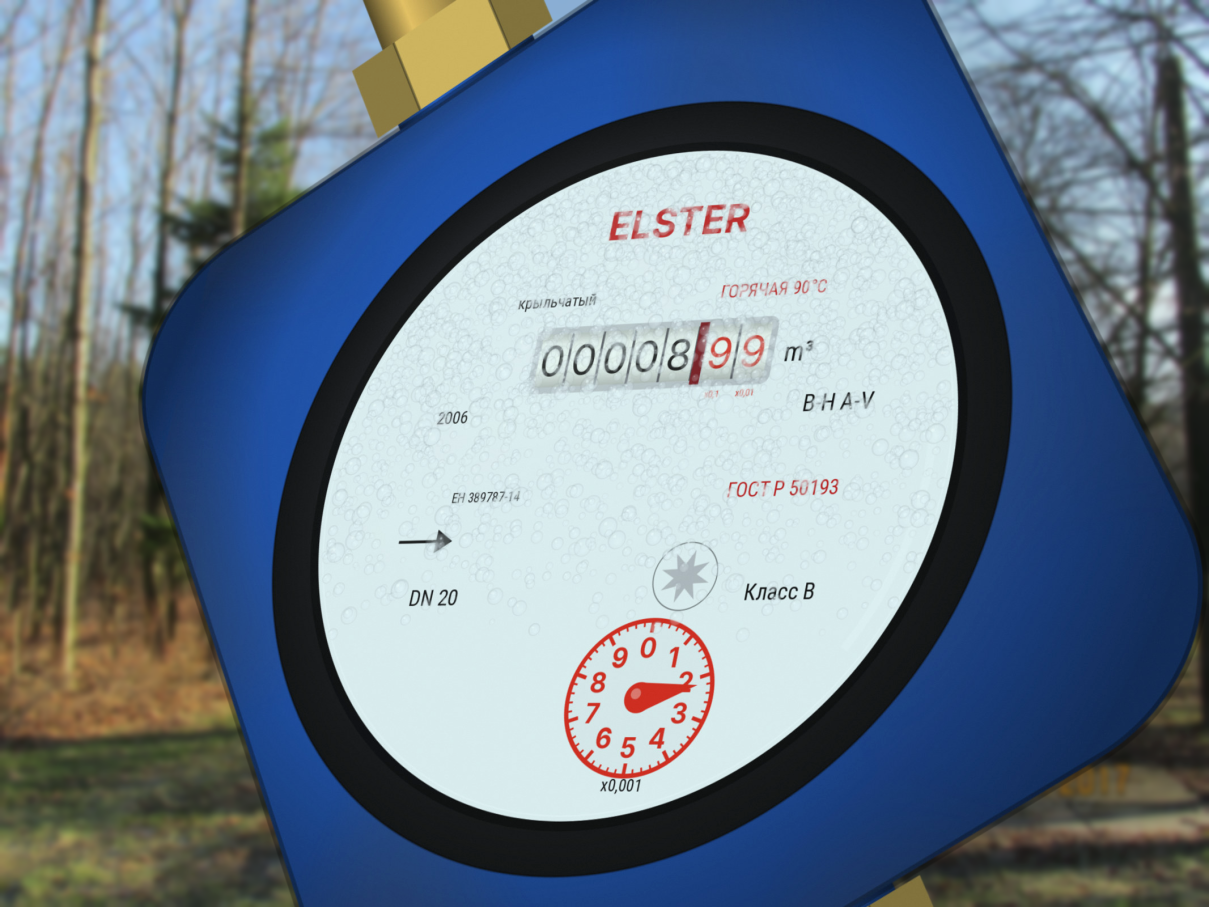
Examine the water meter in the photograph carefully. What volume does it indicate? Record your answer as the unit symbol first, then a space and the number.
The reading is m³ 8.992
